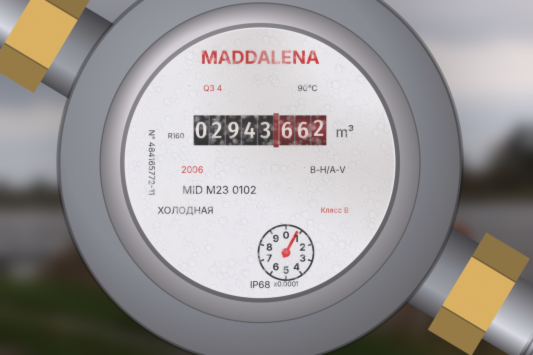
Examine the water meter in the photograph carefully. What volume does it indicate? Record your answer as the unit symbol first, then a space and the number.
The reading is m³ 2943.6620
